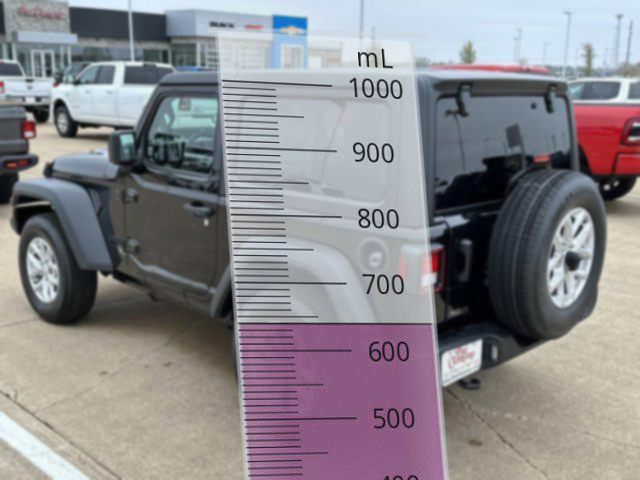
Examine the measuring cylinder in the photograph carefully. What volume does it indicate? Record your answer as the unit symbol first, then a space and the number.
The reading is mL 640
